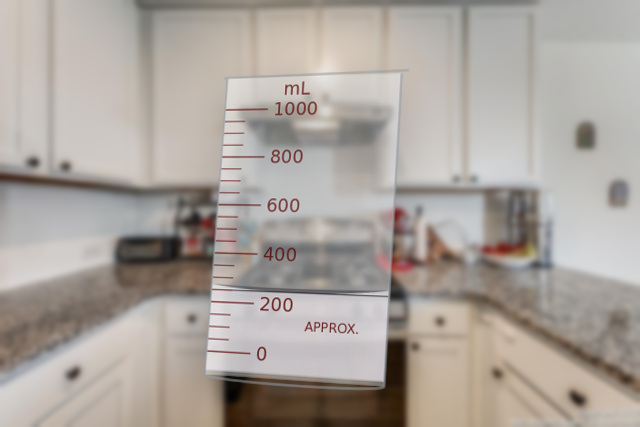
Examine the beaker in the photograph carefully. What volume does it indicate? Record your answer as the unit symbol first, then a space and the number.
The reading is mL 250
